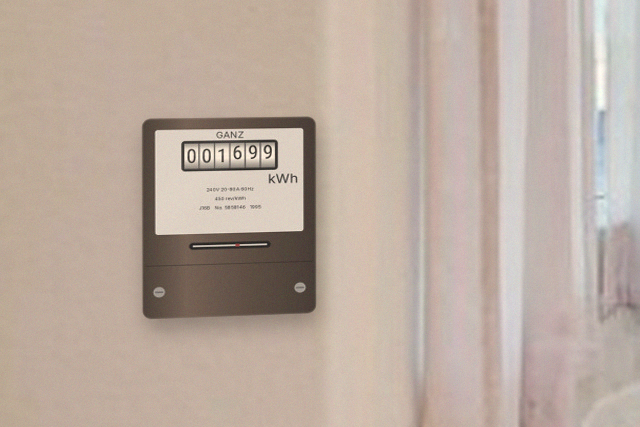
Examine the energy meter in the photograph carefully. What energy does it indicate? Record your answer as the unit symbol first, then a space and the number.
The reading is kWh 1699
